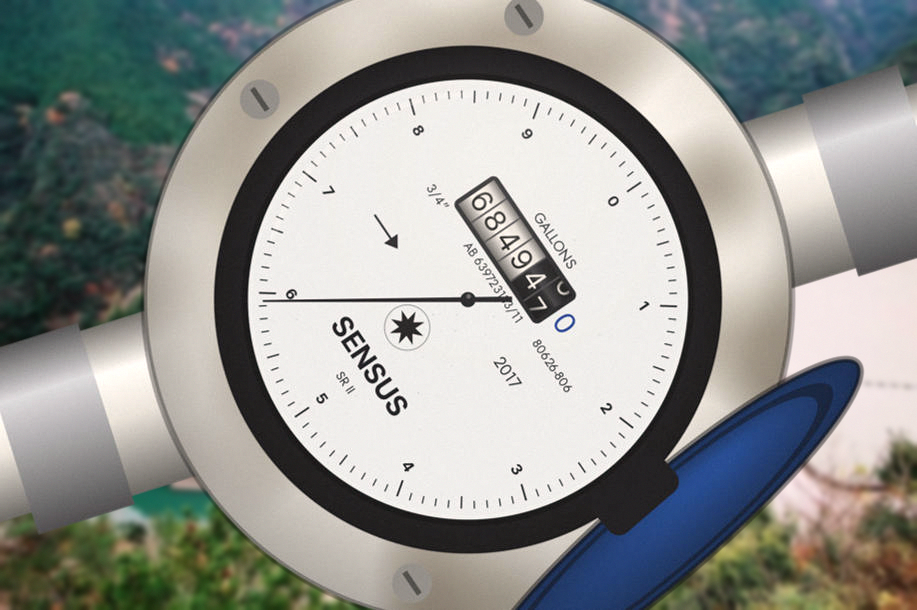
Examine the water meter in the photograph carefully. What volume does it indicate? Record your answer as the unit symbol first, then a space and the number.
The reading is gal 6849465.9
